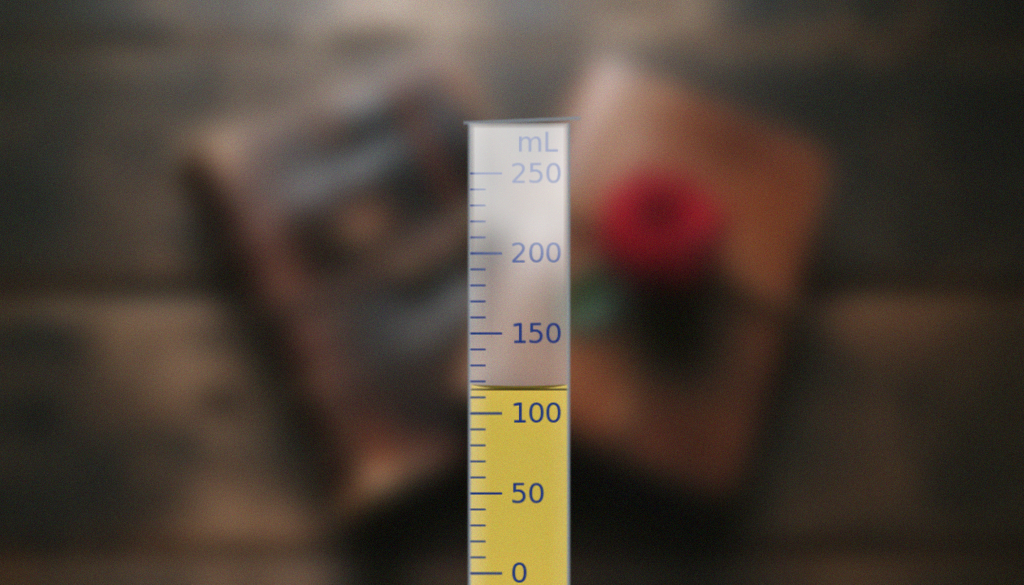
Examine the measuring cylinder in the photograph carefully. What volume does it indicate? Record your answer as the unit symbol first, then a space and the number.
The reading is mL 115
